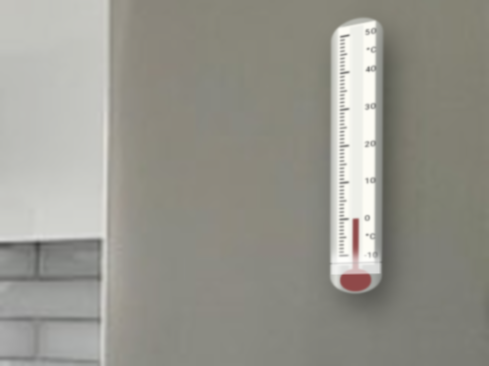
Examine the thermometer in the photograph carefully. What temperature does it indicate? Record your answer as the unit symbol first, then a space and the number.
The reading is °C 0
